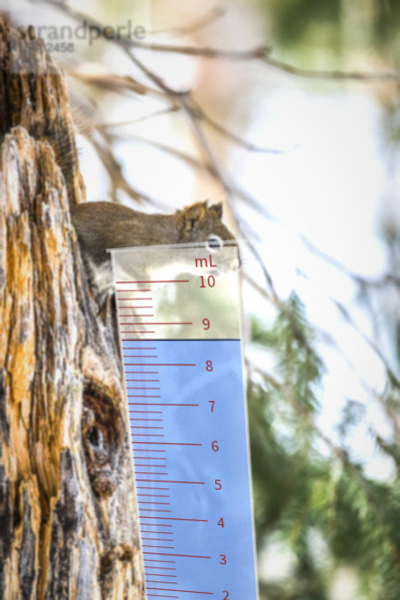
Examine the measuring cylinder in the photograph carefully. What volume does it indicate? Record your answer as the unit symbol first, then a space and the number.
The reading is mL 8.6
